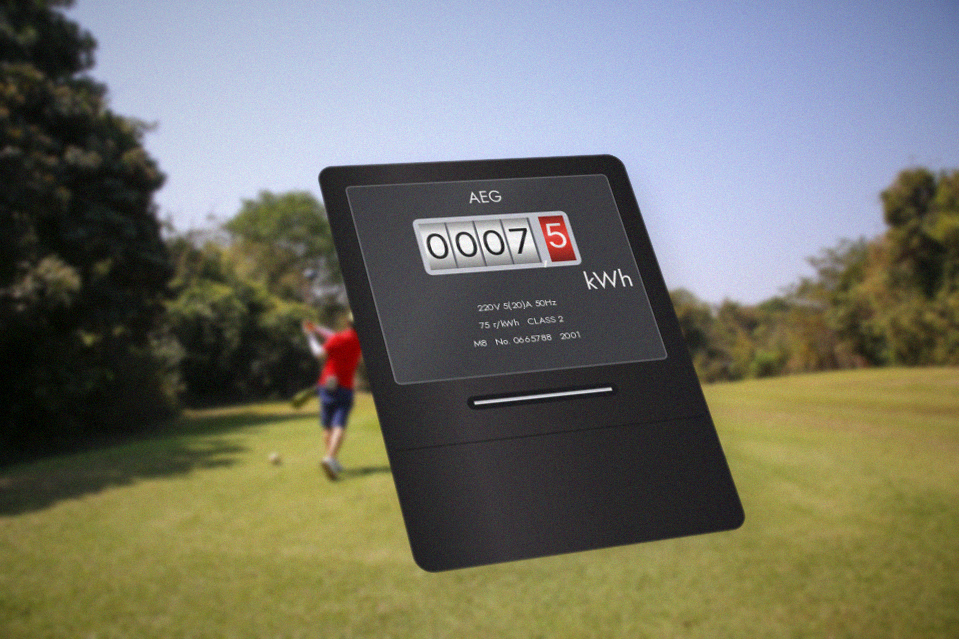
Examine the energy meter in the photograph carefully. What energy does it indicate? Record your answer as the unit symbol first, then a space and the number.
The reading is kWh 7.5
